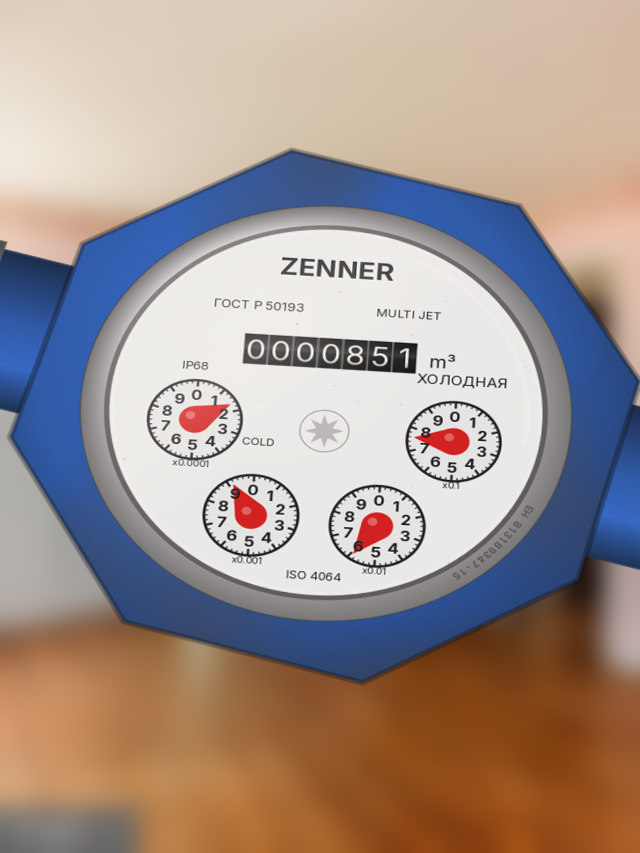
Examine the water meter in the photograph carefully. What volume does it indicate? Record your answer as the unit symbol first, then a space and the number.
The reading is m³ 851.7591
